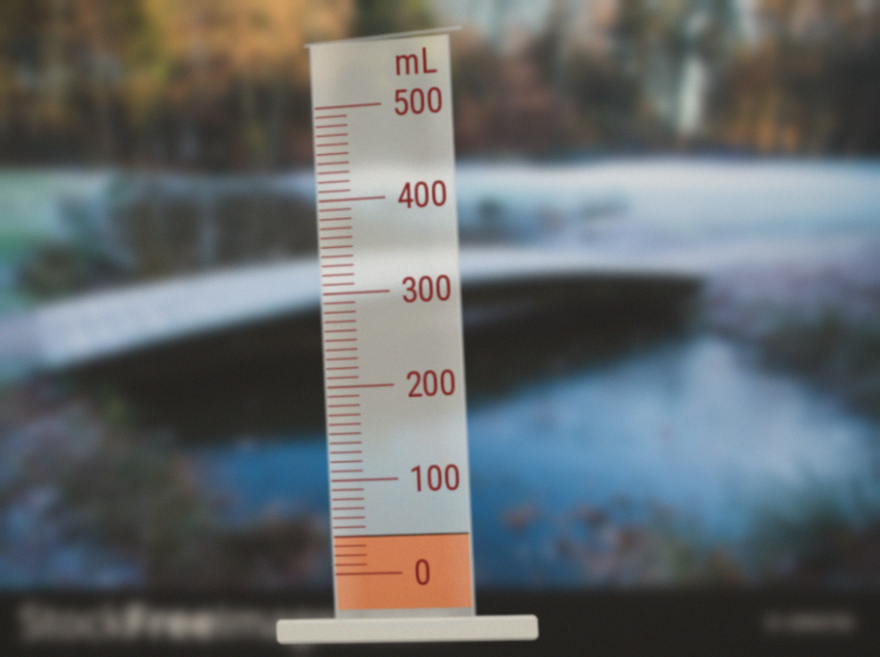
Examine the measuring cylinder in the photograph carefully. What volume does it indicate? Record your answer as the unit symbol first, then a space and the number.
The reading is mL 40
